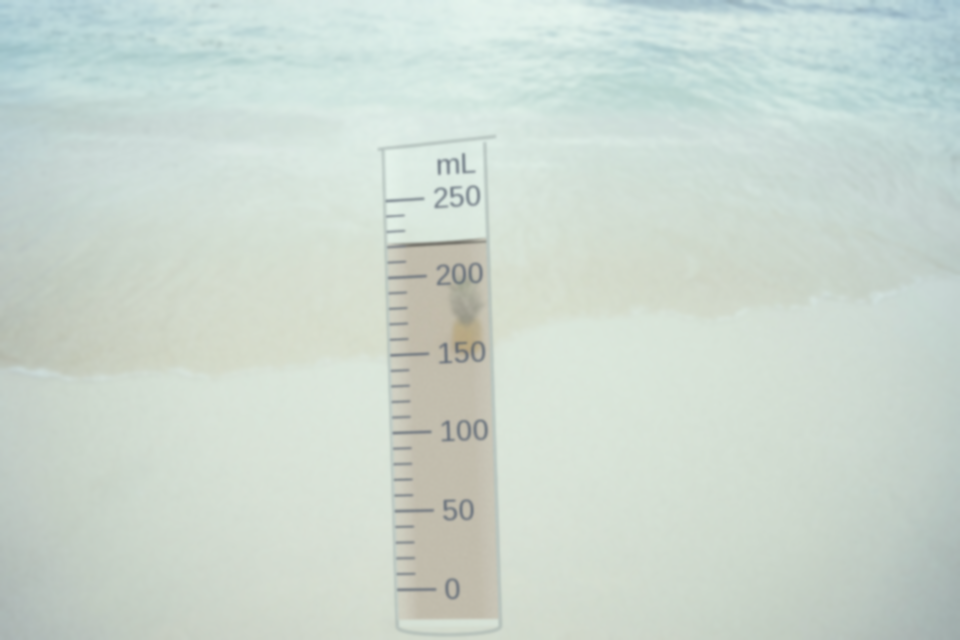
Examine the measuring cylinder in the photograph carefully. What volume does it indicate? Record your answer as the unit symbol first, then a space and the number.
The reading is mL 220
